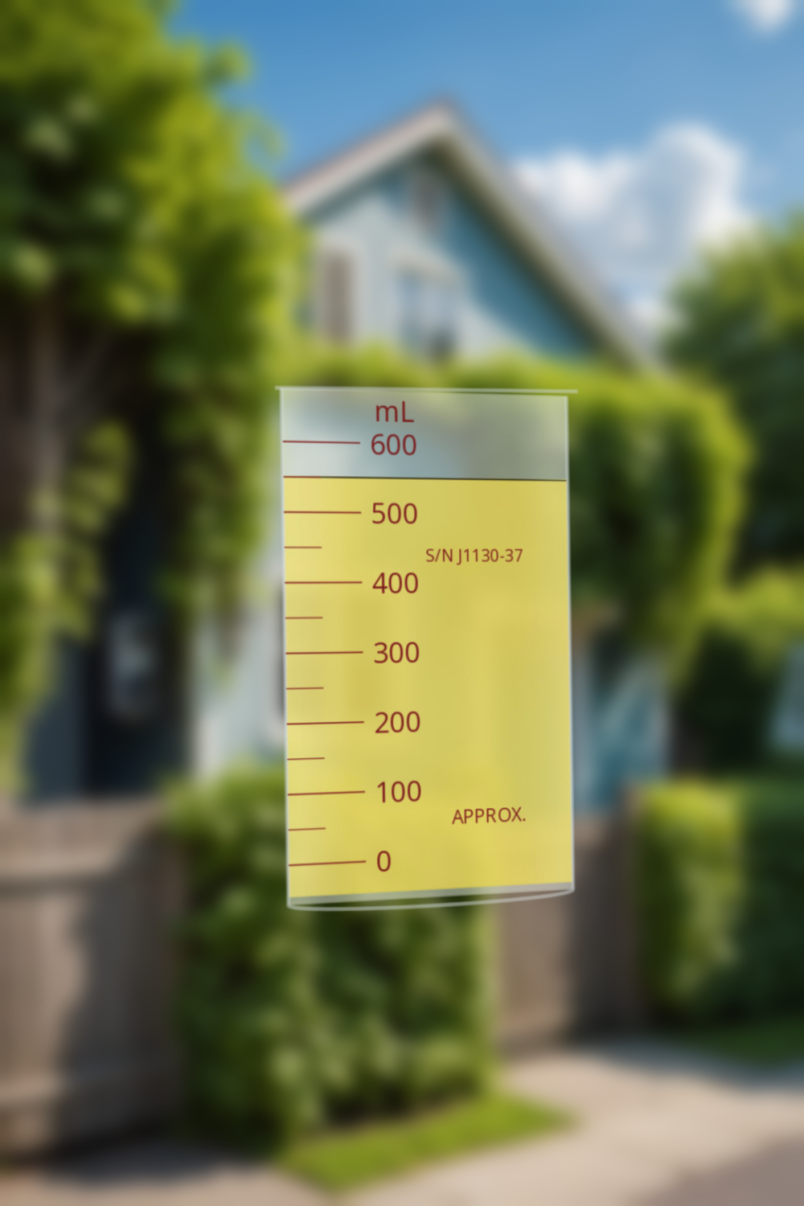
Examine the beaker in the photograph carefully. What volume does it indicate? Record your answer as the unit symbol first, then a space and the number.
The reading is mL 550
